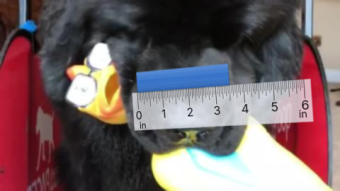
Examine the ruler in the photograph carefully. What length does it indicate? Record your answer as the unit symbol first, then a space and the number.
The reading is in 3.5
